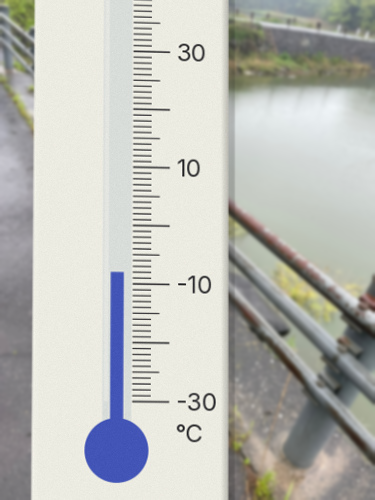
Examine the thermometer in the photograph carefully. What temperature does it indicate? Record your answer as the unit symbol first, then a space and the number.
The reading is °C -8
